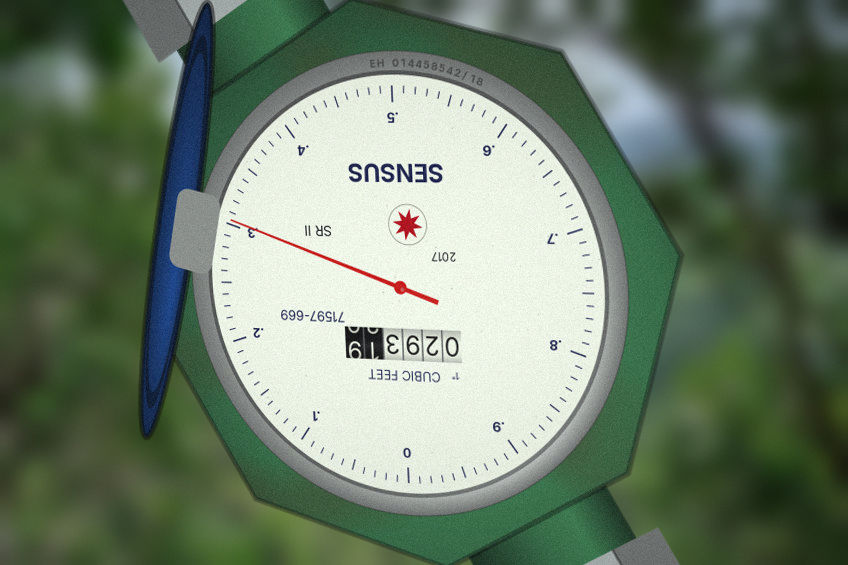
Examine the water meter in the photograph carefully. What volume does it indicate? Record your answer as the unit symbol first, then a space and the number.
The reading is ft³ 29319.30
